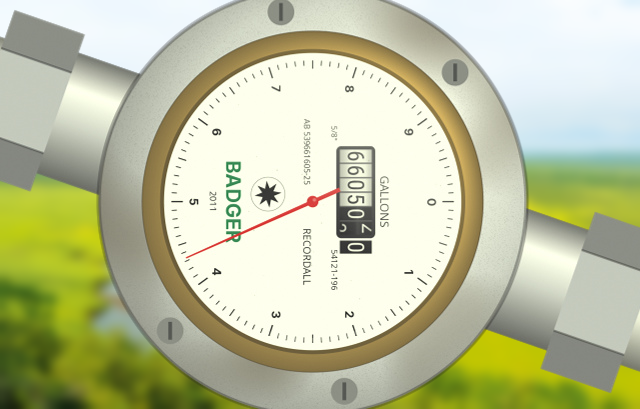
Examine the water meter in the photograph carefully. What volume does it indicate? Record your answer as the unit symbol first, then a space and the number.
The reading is gal 6605024.3
